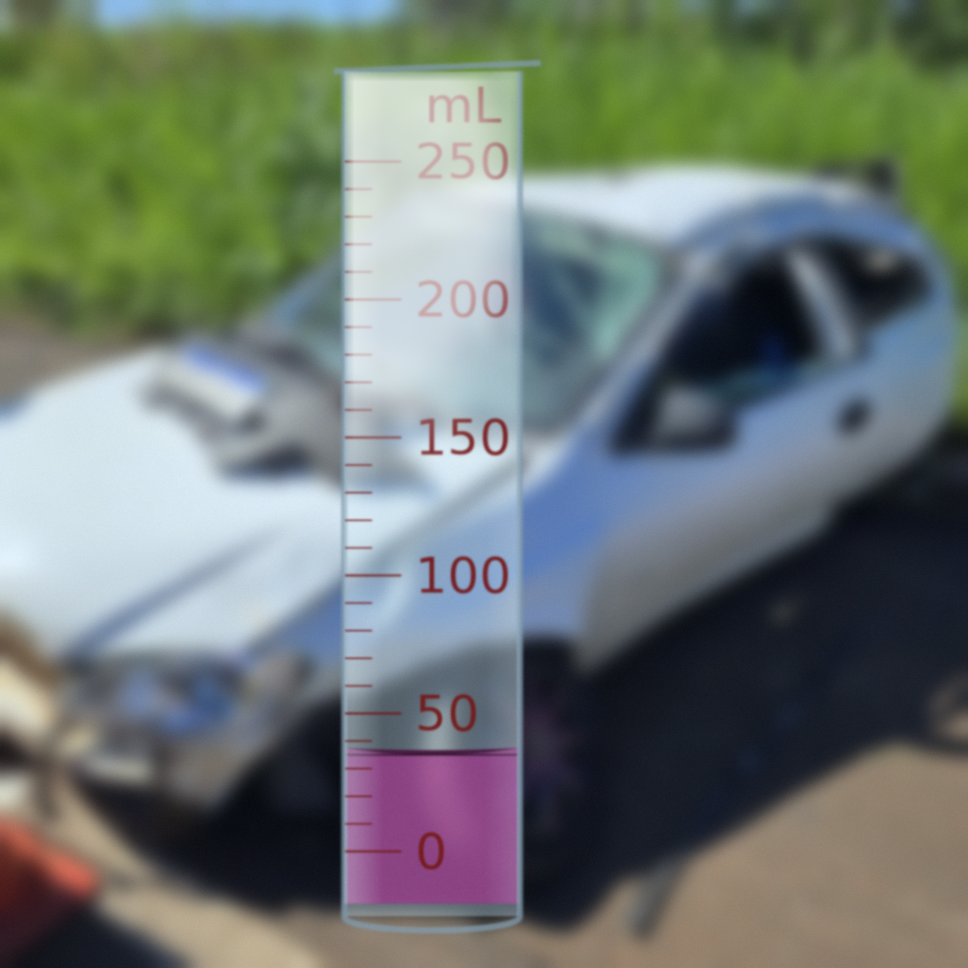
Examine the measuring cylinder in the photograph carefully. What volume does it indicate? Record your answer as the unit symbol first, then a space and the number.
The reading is mL 35
